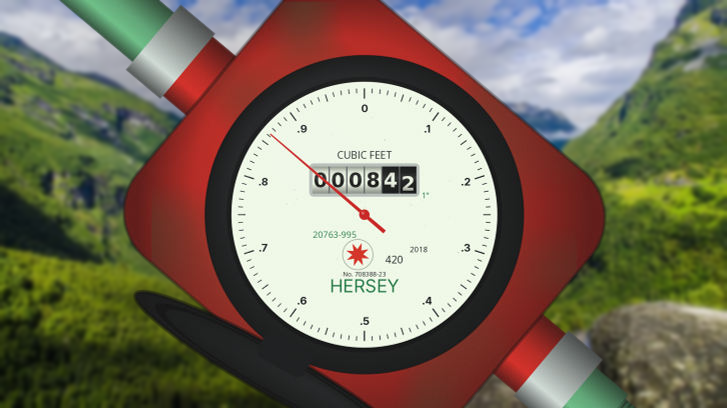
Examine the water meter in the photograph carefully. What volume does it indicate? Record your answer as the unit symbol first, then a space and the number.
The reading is ft³ 841.86
